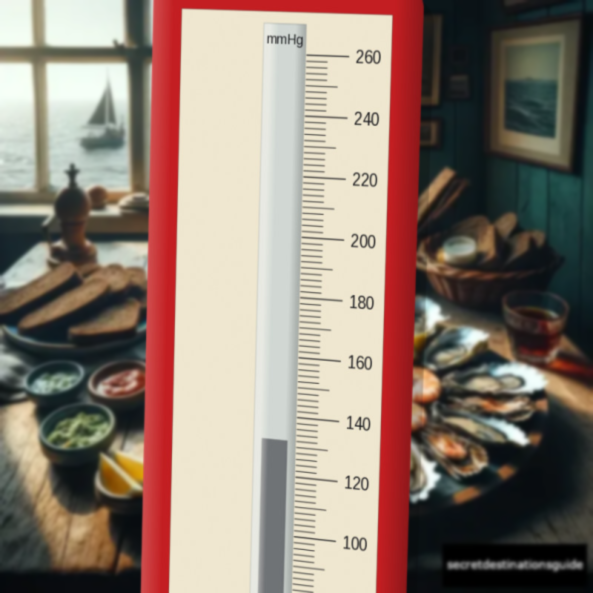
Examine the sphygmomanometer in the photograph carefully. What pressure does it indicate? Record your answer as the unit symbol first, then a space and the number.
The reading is mmHg 132
